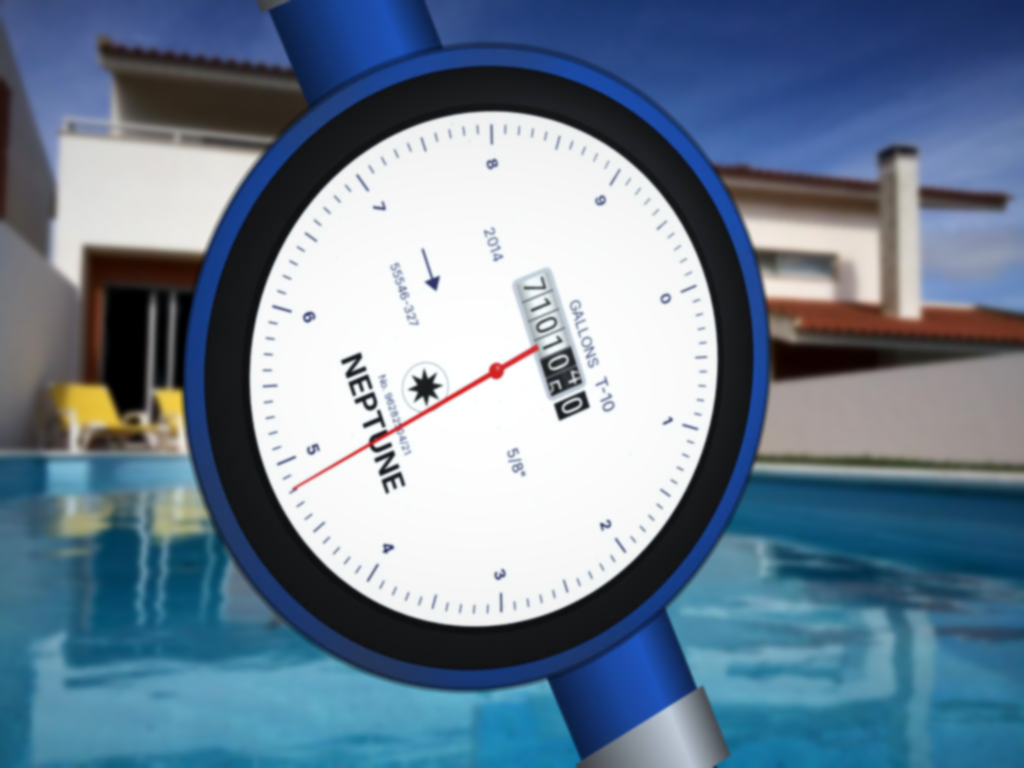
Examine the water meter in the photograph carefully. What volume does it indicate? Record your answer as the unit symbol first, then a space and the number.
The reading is gal 7101044.8
